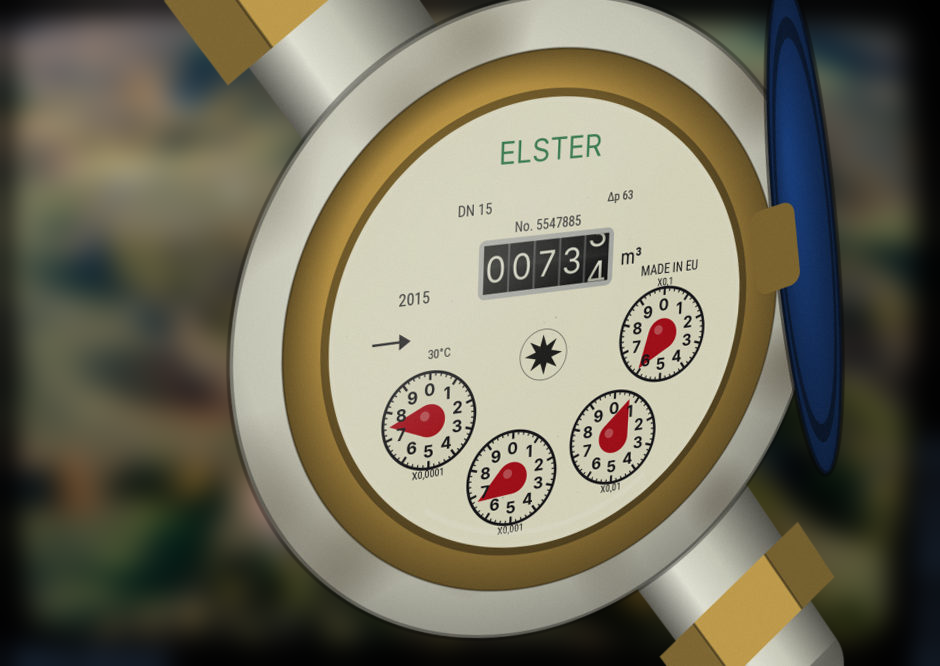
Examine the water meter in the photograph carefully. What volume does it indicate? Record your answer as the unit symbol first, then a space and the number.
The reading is m³ 733.6067
